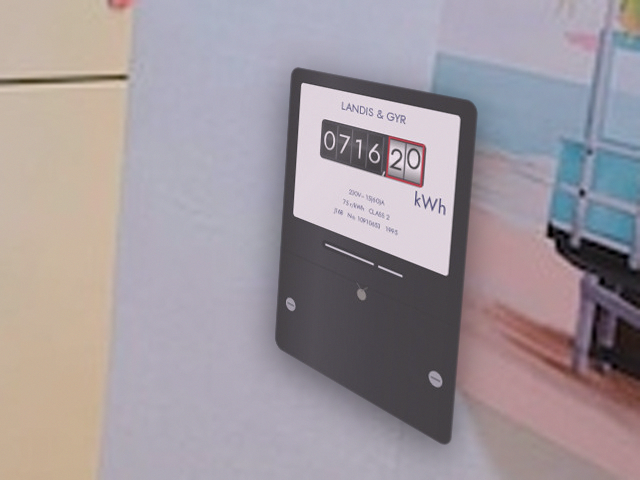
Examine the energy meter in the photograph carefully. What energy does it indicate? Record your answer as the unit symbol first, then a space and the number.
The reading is kWh 716.20
